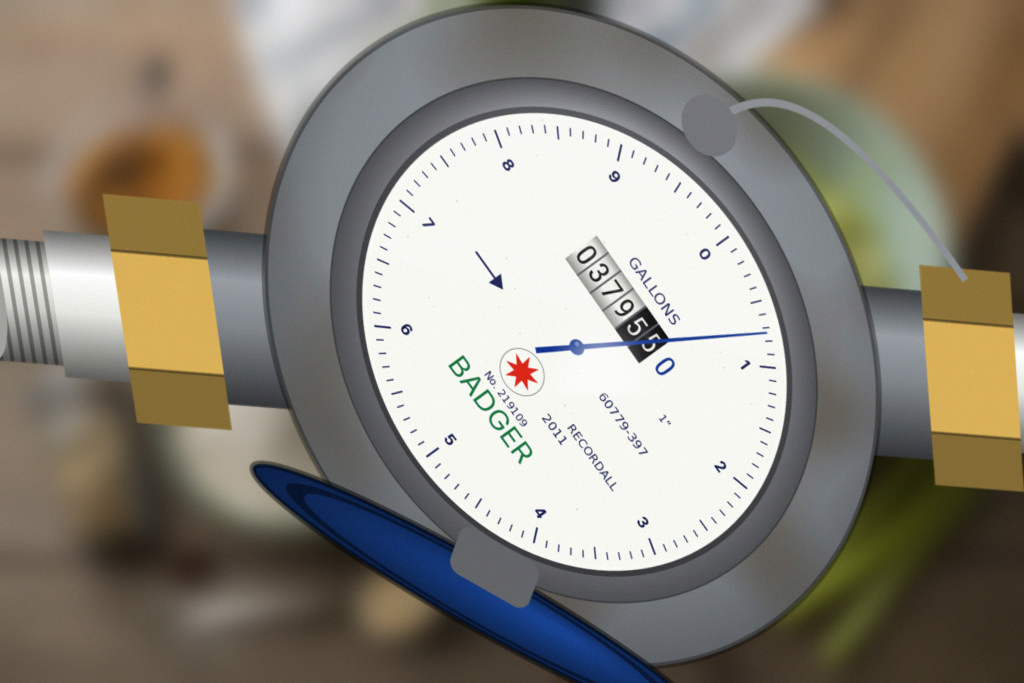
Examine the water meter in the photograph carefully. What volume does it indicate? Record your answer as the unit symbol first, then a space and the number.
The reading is gal 379550.7
